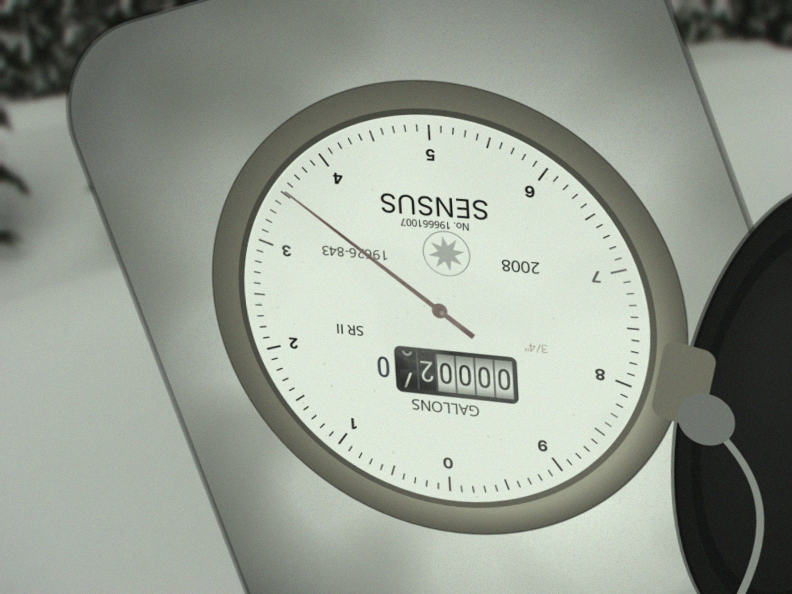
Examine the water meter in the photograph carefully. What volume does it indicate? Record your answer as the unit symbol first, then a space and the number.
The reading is gal 273.5
